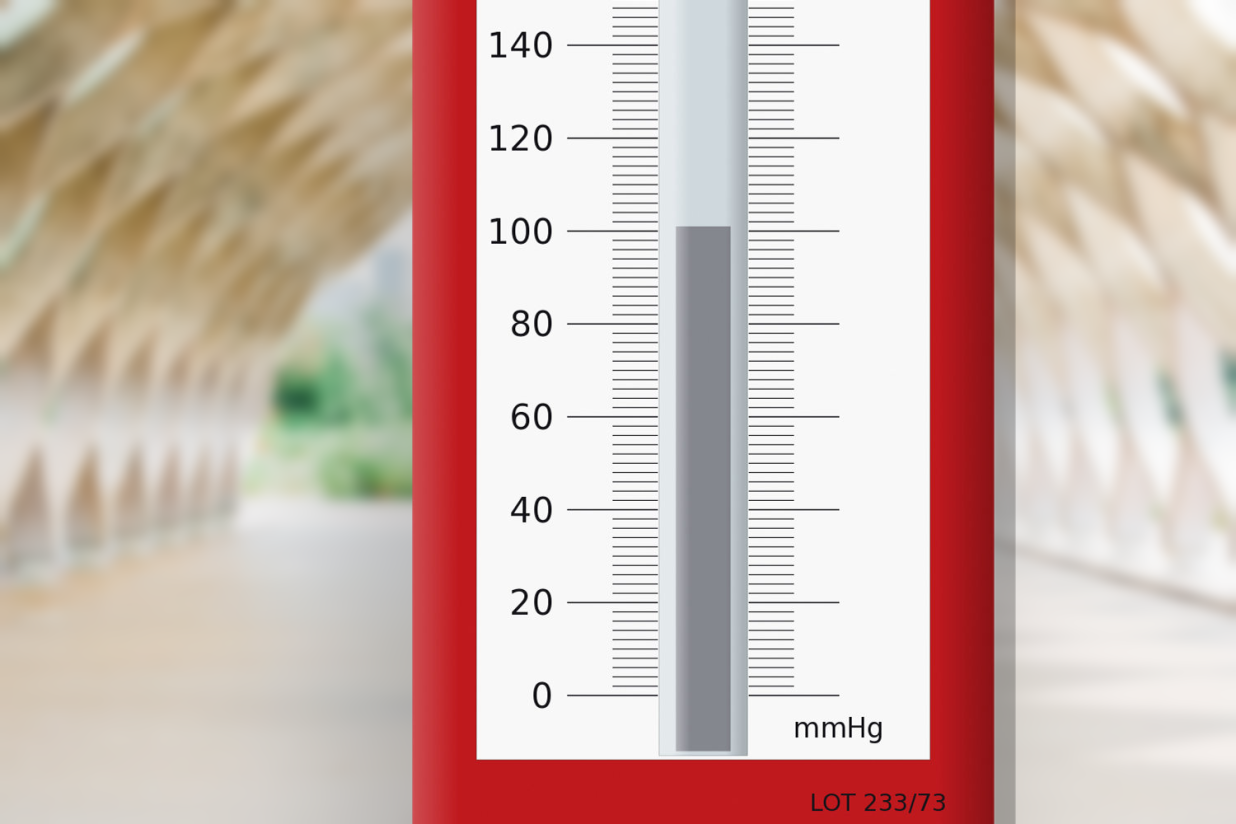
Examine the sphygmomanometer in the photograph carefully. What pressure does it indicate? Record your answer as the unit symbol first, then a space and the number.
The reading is mmHg 101
